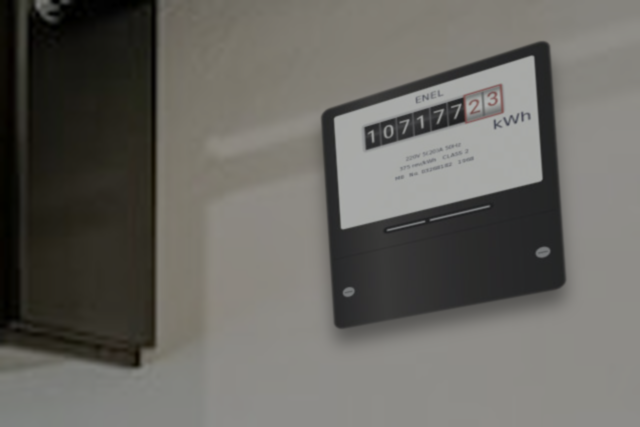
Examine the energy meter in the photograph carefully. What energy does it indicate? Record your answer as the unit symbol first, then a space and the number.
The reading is kWh 107177.23
